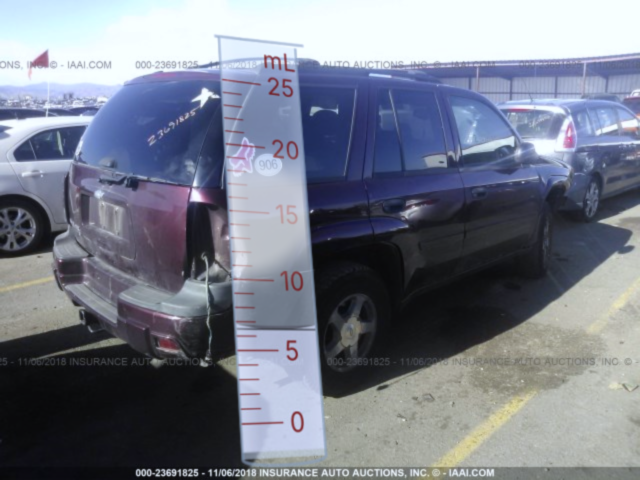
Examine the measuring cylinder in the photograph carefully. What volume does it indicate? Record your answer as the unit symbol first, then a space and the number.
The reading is mL 6.5
